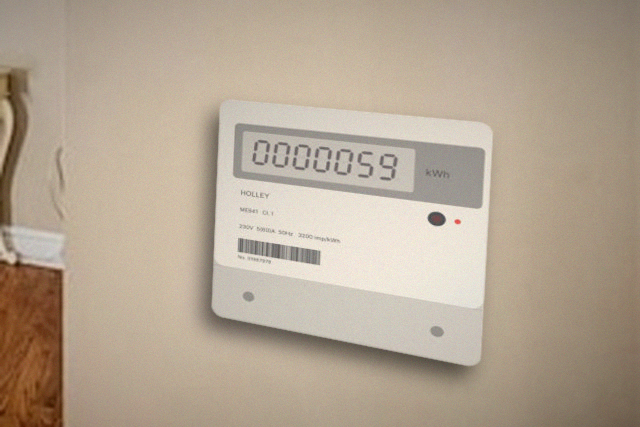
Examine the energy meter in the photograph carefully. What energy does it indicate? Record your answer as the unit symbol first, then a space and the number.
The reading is kWh 59
